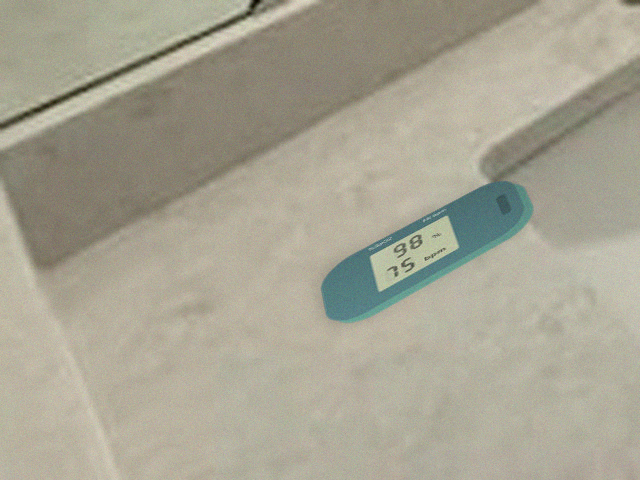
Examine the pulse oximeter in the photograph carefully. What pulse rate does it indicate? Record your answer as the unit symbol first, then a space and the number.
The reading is bpm 75
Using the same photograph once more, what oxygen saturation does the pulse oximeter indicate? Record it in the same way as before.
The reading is % 98
